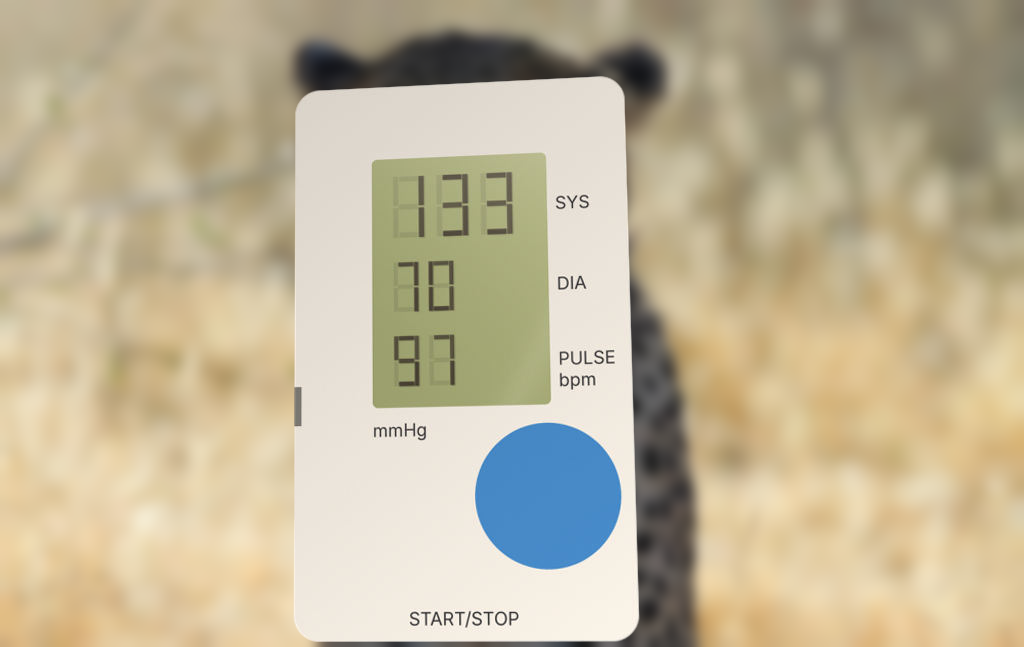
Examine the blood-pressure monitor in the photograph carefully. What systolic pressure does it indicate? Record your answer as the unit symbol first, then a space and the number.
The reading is mmHg 133
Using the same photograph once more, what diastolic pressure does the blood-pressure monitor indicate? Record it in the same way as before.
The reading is mmHg 70
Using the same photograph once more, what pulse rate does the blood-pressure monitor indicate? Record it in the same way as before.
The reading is bpm 97
